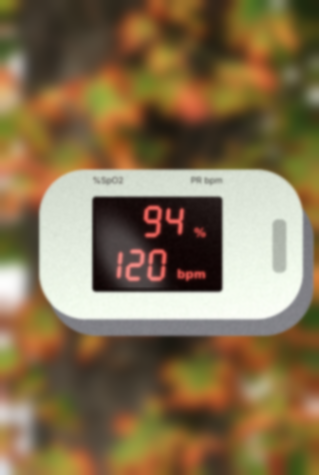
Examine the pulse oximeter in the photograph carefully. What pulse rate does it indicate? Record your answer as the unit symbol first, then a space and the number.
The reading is bpm 120
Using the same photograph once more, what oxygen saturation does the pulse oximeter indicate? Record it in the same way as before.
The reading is % 94
